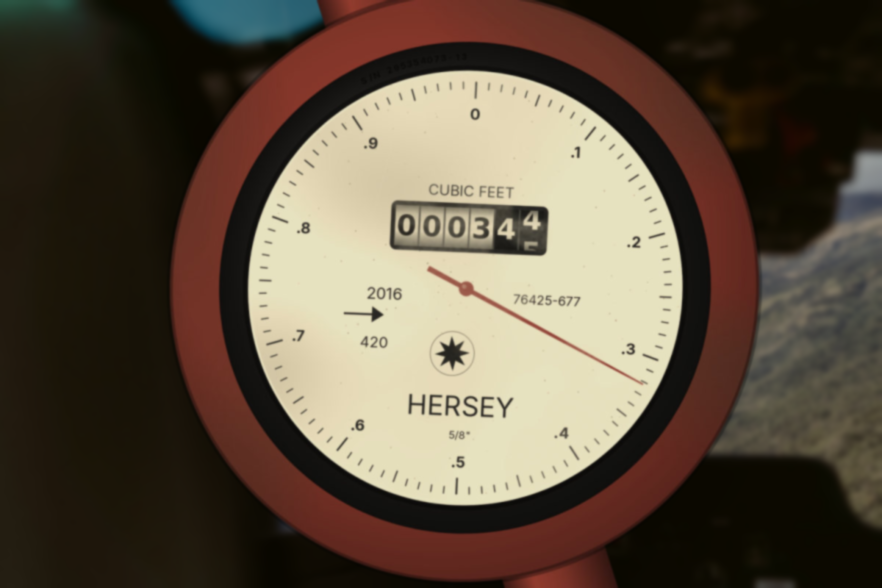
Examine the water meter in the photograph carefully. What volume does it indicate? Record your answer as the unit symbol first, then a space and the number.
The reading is ft³ 344.32
